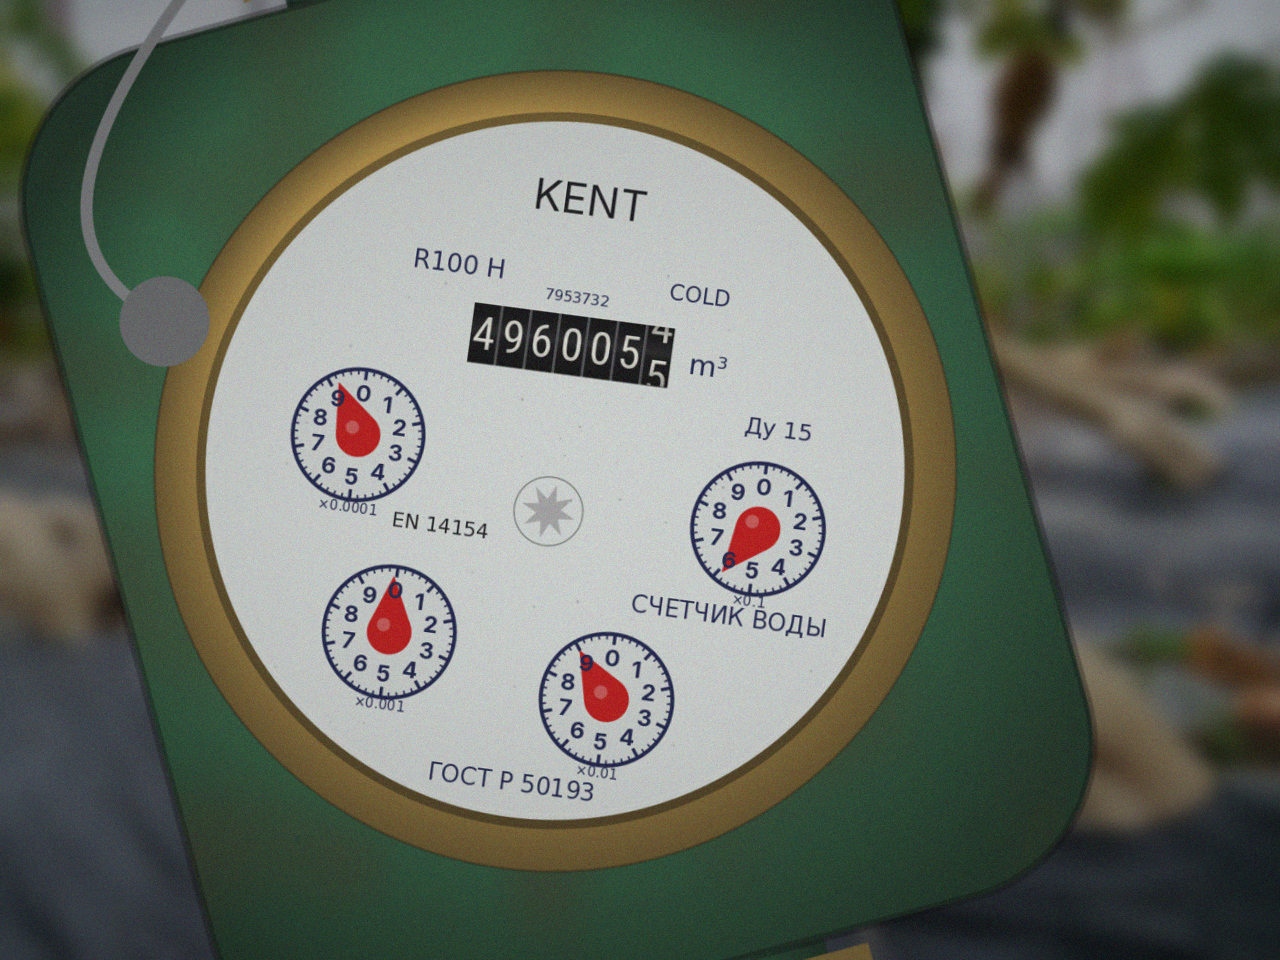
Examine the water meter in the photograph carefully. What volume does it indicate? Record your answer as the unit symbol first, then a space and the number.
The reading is m³ 4960054.5899
